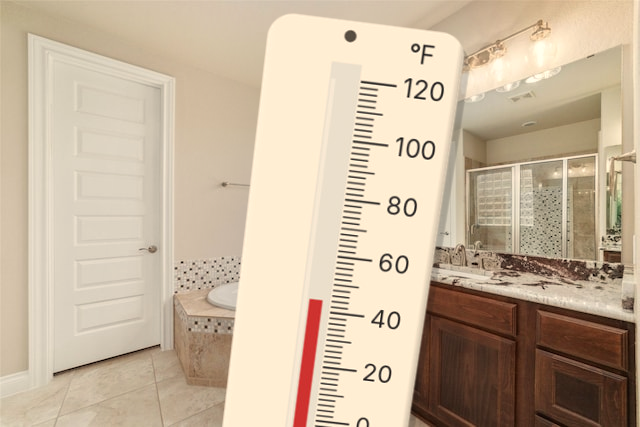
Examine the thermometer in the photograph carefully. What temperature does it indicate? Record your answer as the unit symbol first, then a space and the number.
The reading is °F 44
